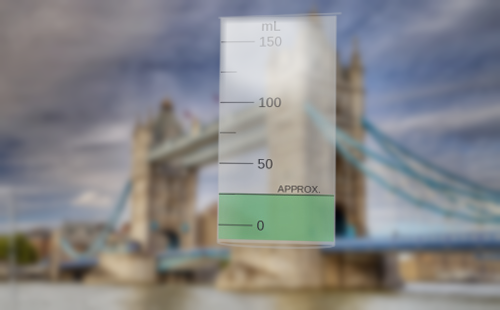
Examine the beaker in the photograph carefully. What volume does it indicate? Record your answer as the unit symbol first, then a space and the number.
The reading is mL 25
